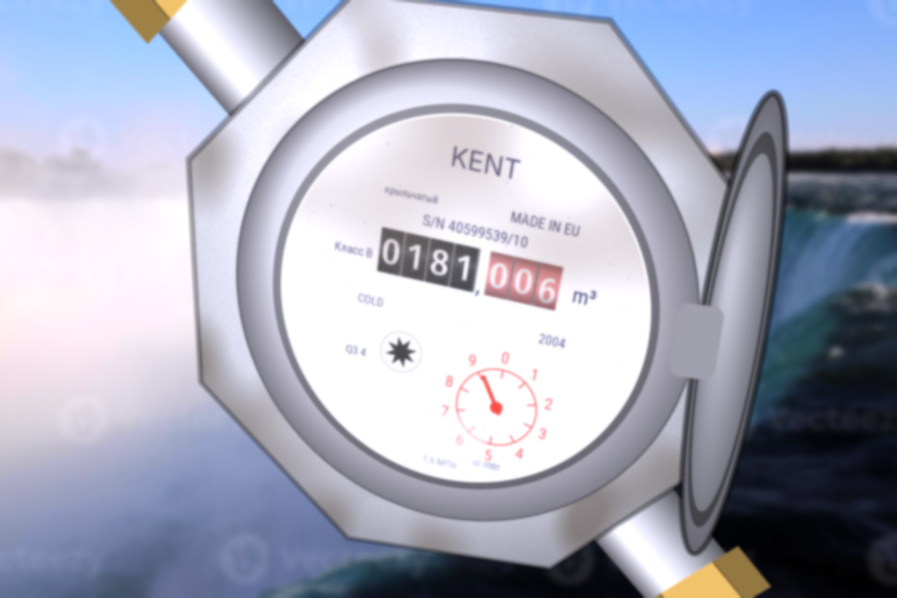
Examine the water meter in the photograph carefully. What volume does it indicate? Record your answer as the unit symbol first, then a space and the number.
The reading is m³ 181.0059
